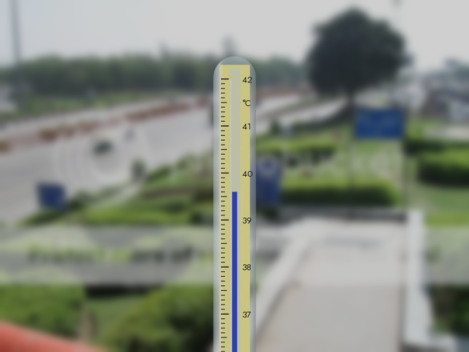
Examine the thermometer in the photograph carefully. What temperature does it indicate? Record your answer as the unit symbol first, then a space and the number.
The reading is °C 39.6
